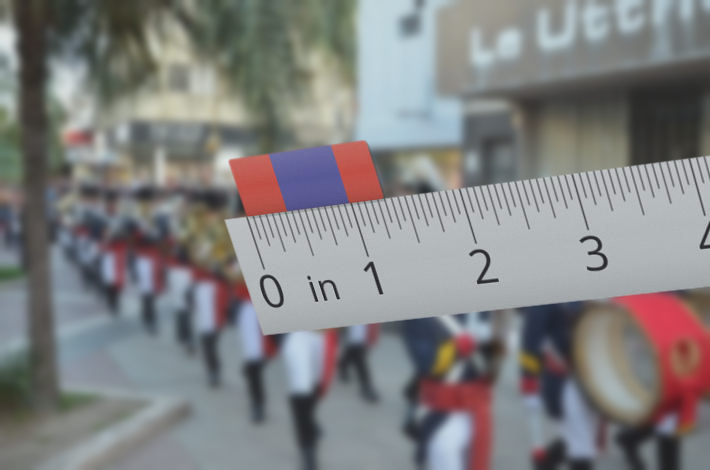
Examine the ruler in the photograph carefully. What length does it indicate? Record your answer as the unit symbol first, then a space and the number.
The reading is in 1.3125
